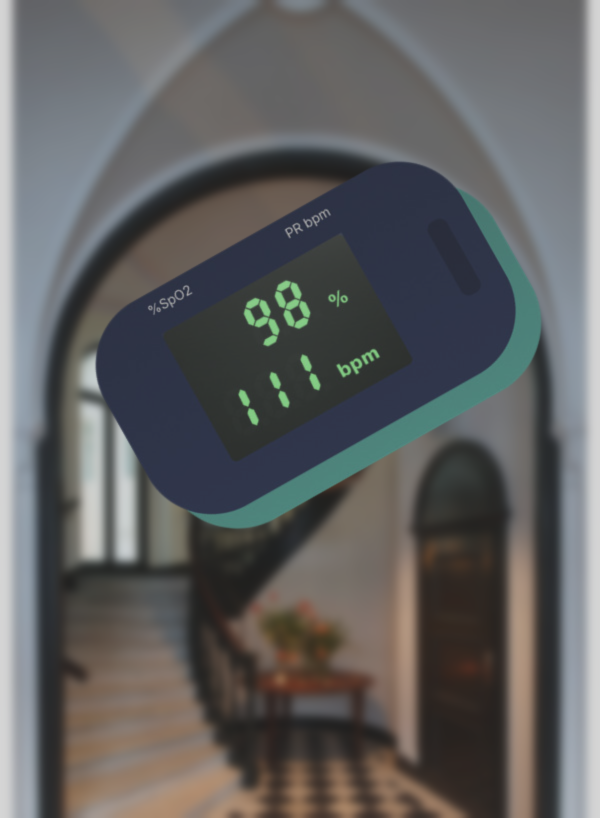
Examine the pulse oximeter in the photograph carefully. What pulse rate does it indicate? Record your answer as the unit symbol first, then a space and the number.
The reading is bpm 111
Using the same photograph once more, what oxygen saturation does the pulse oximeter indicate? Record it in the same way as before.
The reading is % 98
